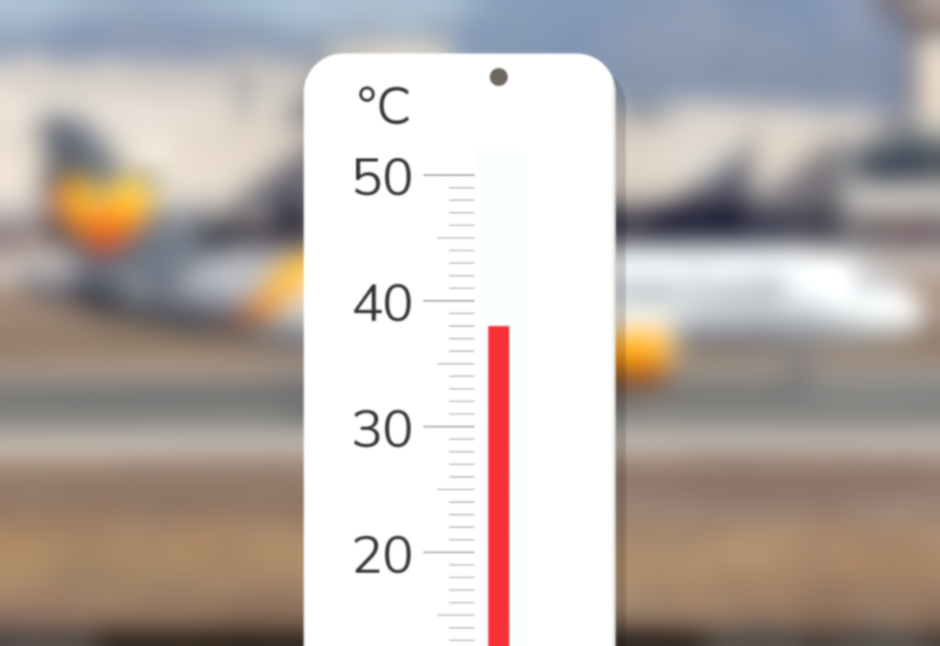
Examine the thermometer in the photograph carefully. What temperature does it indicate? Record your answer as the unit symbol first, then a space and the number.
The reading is °C 38
